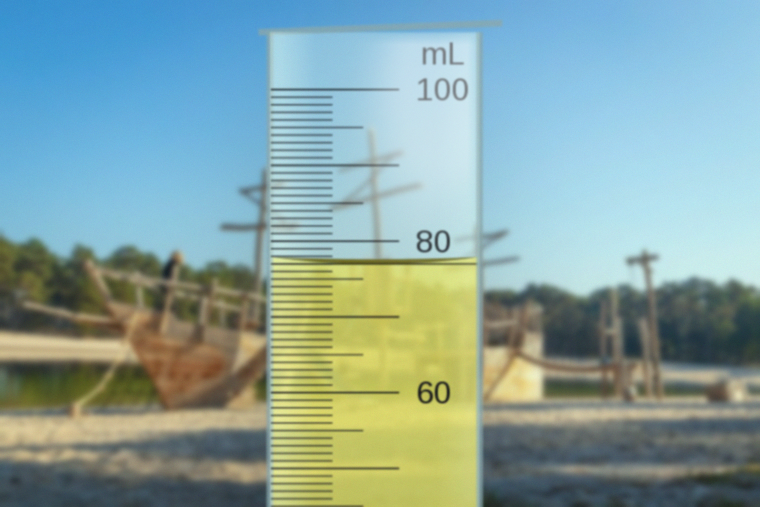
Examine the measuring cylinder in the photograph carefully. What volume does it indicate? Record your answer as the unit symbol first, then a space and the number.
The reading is mL 77
